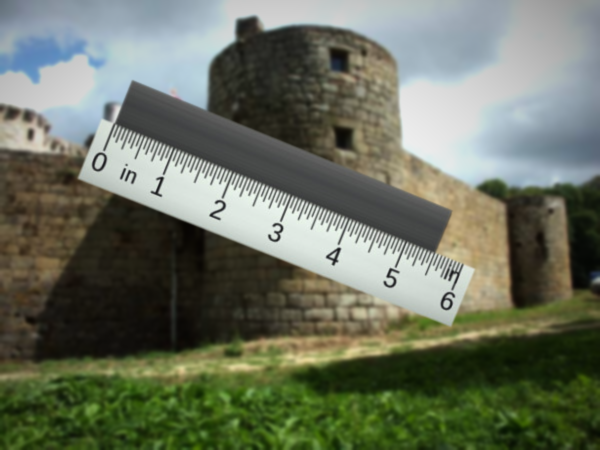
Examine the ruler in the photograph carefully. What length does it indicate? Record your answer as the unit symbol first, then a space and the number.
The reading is in 5.5
